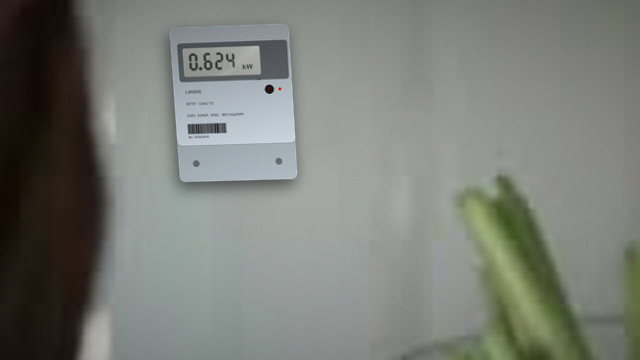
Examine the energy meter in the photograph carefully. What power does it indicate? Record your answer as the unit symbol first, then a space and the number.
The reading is kW 0.624
